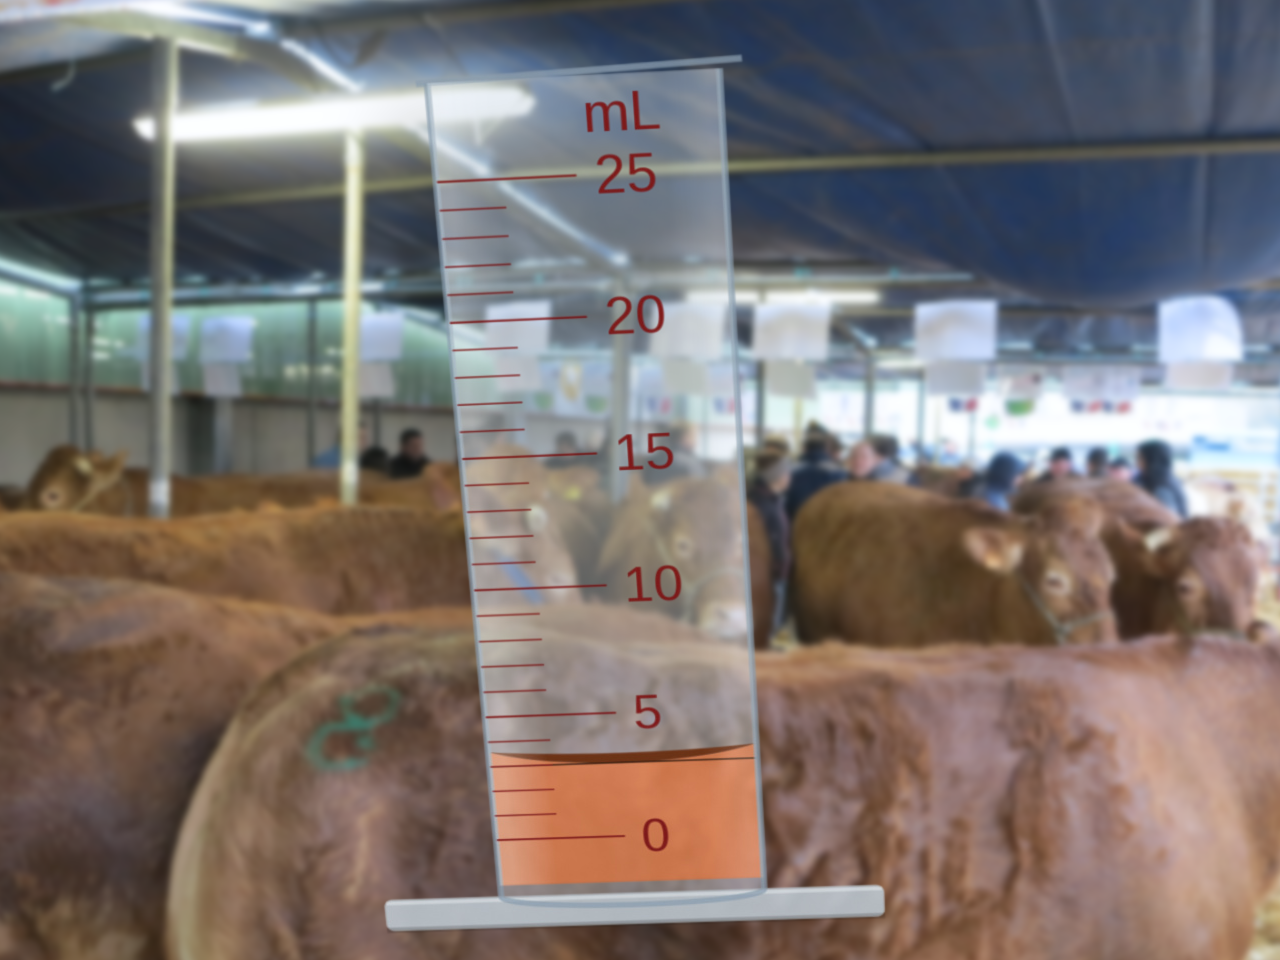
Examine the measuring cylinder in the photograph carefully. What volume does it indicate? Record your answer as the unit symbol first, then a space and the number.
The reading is mL 3
